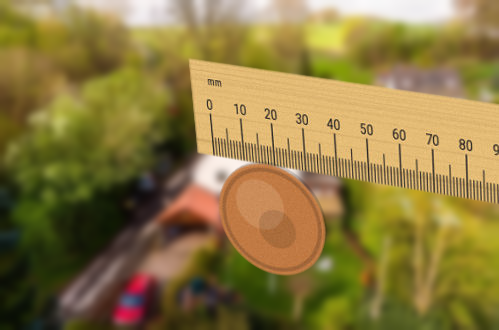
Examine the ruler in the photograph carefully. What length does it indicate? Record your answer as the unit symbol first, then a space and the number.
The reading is mm 35
